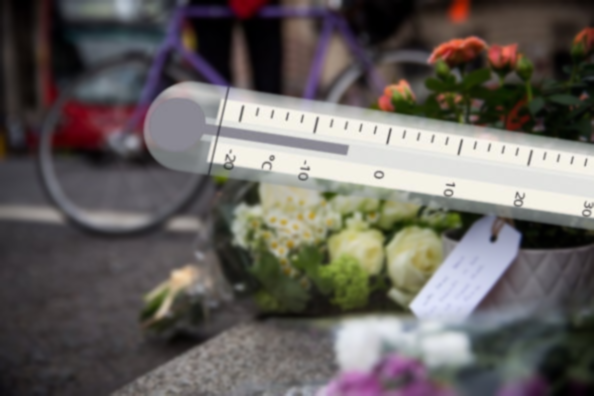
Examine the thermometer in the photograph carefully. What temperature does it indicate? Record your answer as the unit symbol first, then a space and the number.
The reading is °C -5
